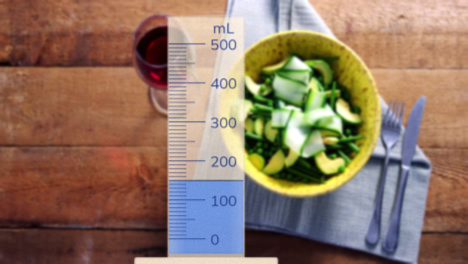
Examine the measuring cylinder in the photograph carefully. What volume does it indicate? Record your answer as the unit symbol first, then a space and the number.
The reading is mL 150
